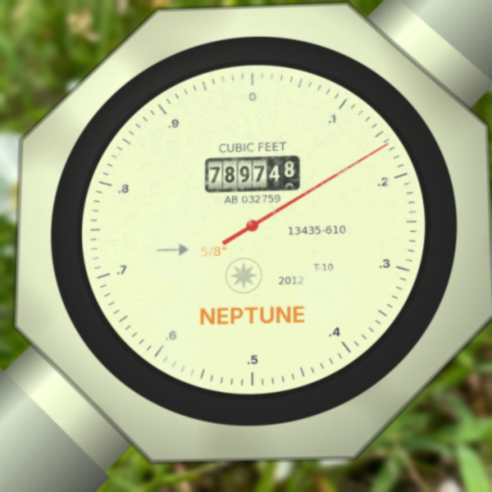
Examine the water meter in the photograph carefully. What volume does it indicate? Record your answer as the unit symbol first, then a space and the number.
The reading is ft³ 789748.16
